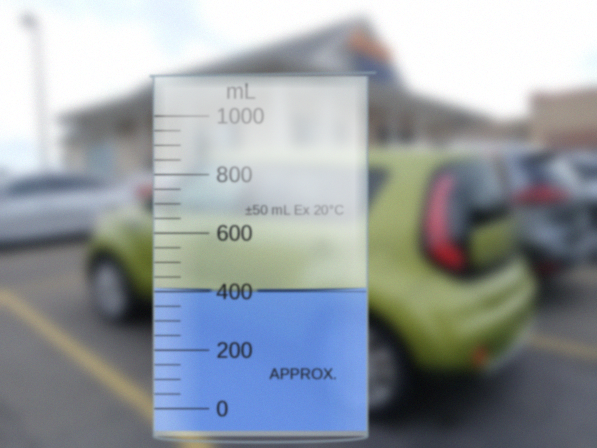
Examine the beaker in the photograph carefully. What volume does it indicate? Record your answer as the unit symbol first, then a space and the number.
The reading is mL 400
